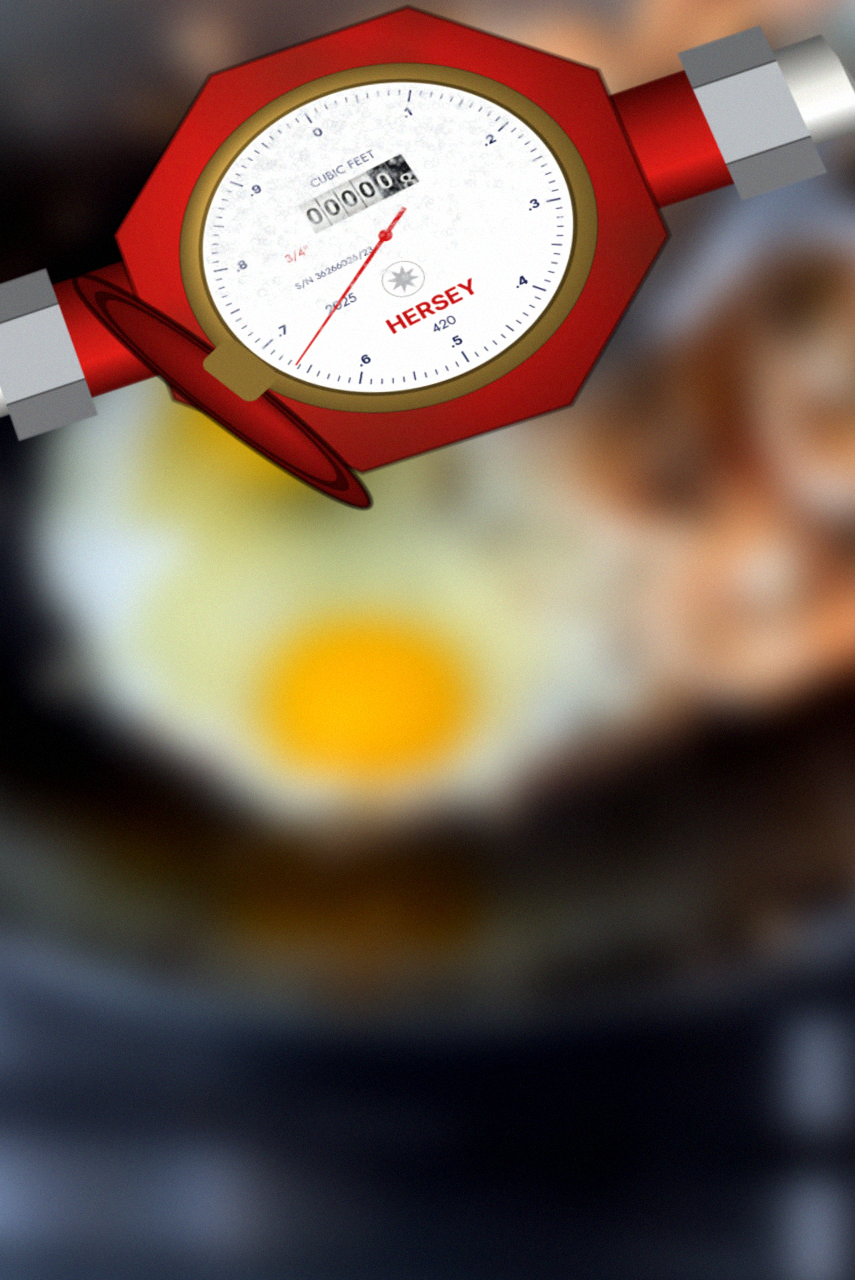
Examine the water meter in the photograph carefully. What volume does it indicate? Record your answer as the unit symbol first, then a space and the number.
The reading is ft³ 7.66
